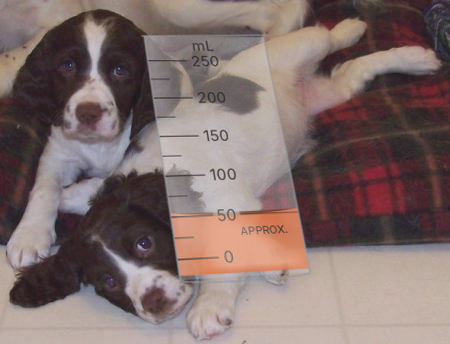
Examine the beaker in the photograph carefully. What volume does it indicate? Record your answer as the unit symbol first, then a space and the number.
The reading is mL 50
